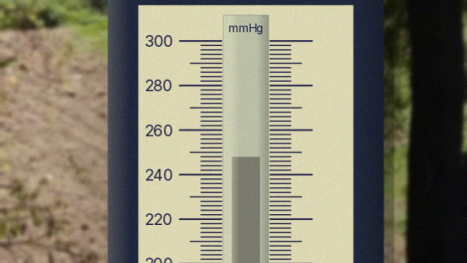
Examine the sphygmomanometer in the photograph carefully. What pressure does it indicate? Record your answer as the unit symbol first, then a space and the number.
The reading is mmHg 248
